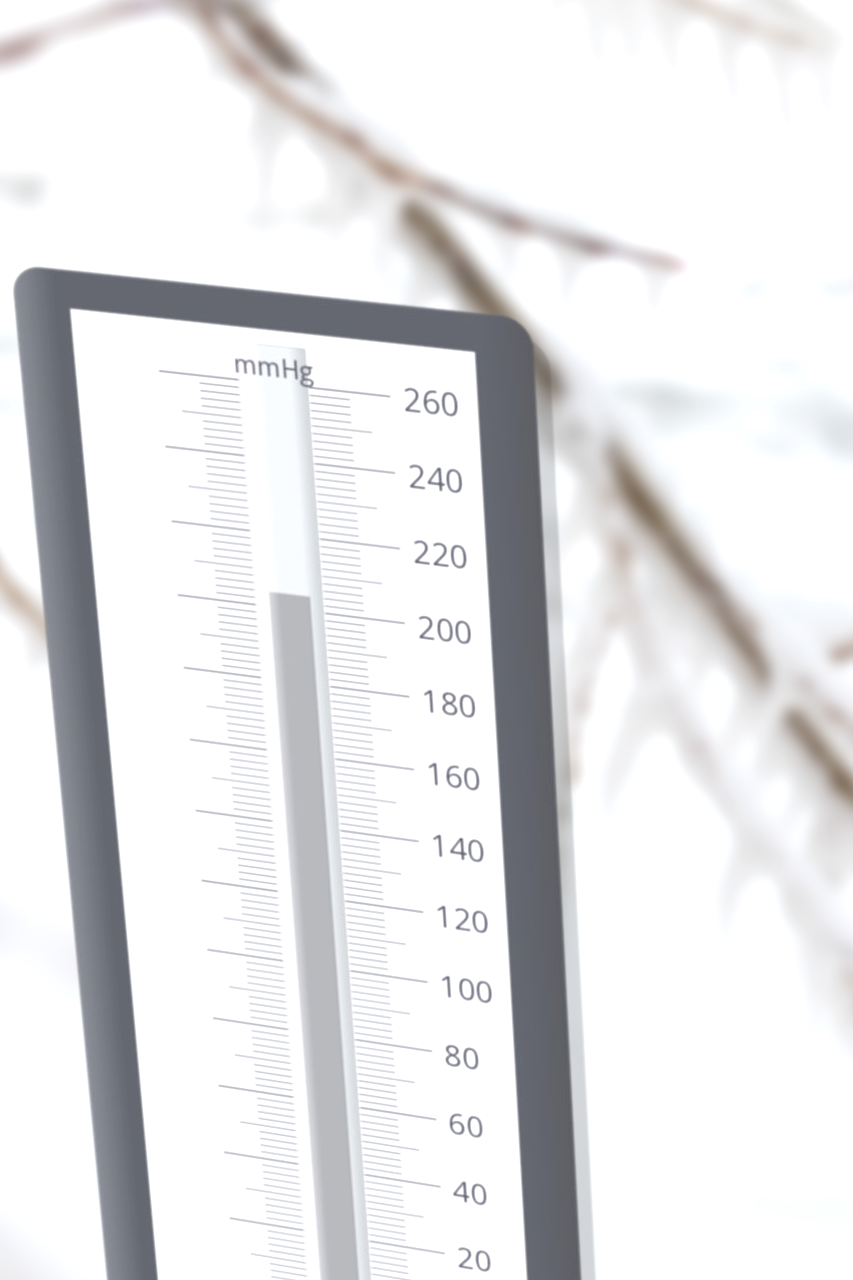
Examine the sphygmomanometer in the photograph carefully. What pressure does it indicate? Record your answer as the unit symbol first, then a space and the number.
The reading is mmHg 204
